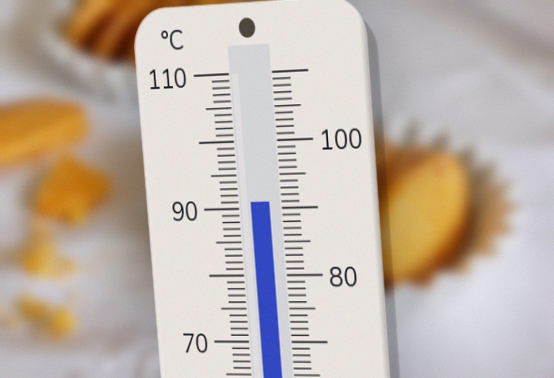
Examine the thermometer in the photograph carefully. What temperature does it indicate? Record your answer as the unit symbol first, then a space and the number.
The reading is °C 91
